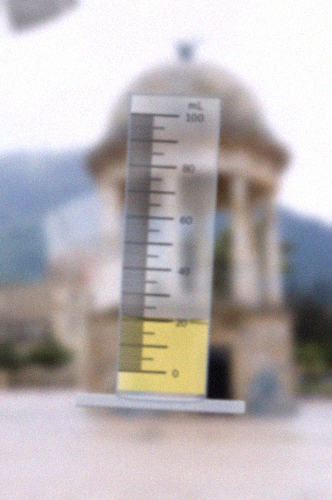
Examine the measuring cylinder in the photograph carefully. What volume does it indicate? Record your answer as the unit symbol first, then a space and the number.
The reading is mL 20
